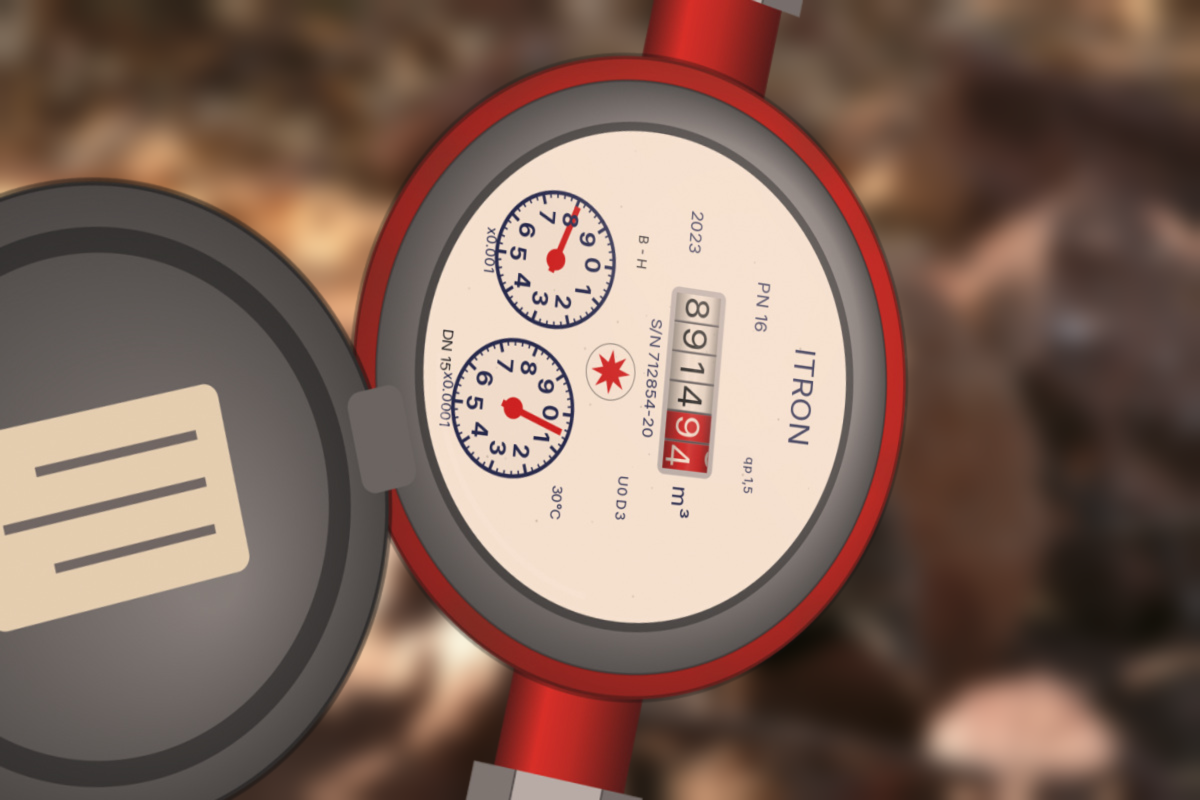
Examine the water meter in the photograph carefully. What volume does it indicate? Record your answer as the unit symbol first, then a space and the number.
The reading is m³ 8914.9380
